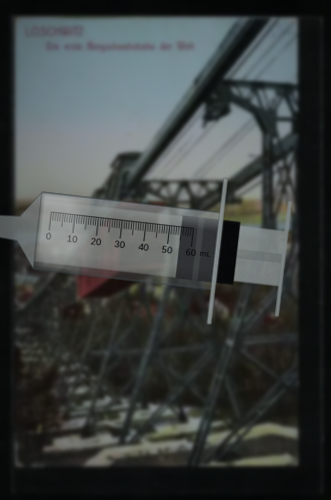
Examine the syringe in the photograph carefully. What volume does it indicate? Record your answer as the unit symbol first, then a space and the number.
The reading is mL 55
